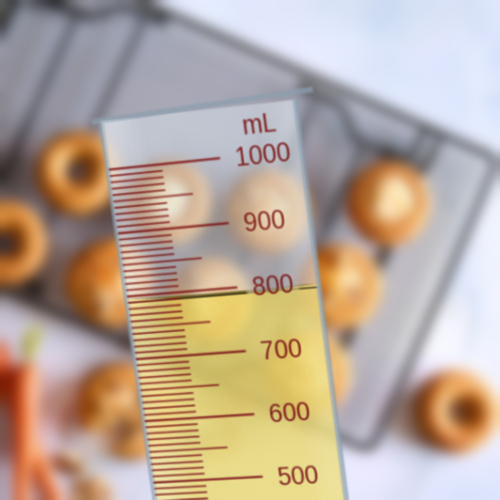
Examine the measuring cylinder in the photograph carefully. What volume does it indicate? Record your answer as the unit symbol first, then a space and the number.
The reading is mL 790
